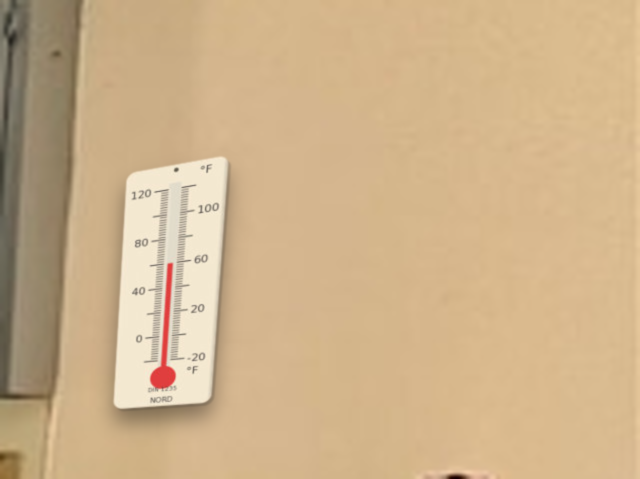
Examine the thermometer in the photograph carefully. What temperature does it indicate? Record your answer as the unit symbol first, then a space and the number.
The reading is °F 60
